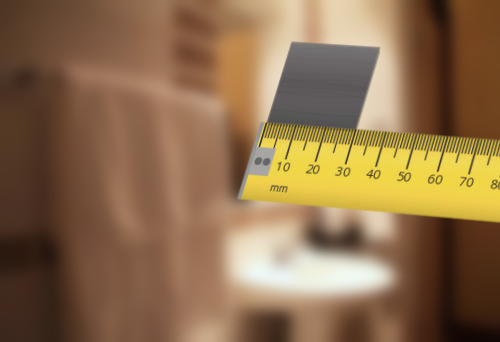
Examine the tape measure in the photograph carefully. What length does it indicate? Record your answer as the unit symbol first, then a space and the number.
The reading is mm 30
